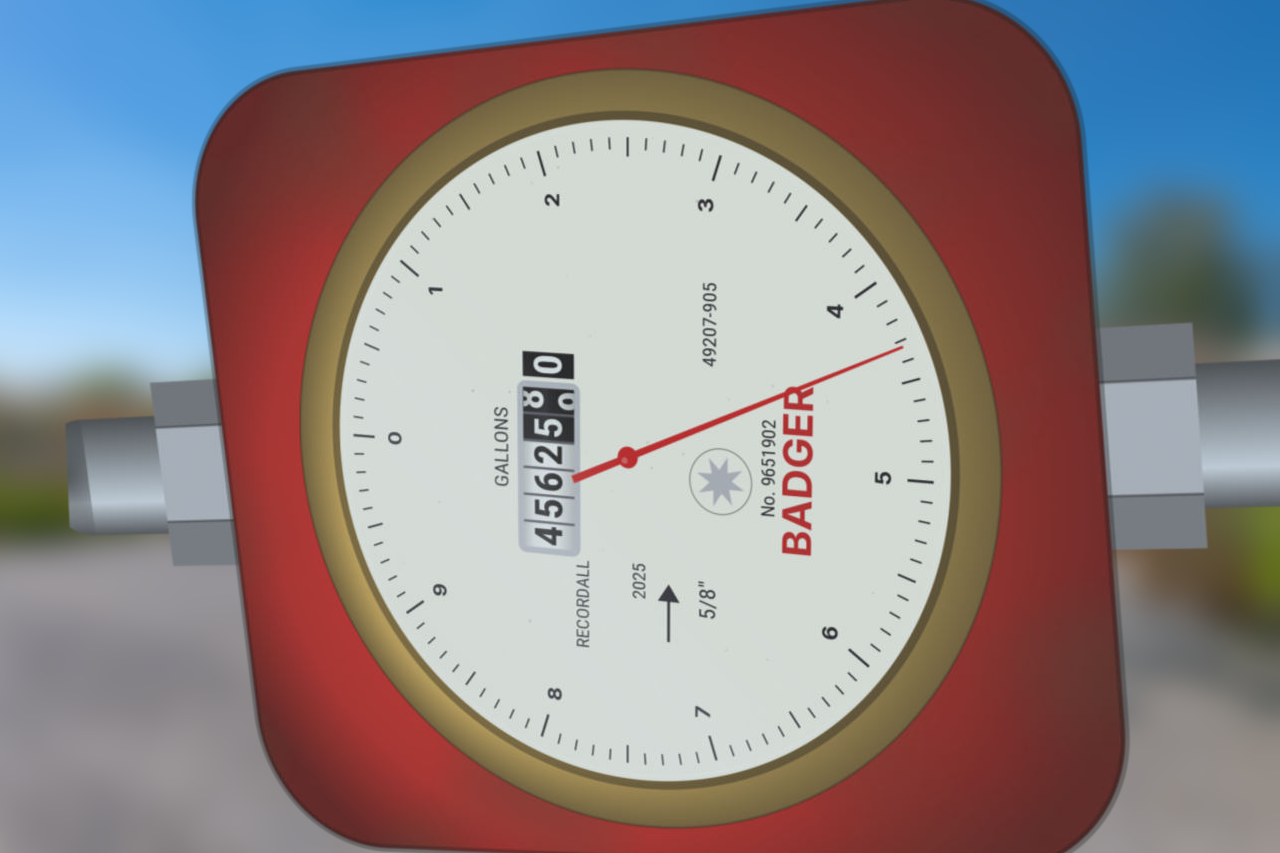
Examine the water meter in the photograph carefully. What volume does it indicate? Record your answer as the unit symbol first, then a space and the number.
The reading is gal 4562584.3
